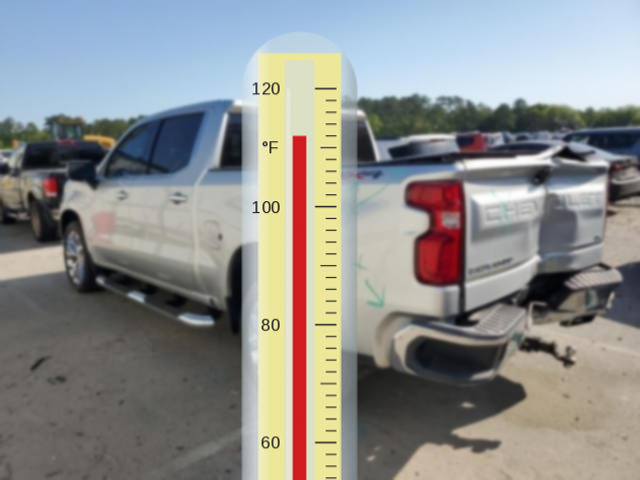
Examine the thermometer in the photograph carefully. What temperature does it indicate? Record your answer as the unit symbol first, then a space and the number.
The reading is °F 112
